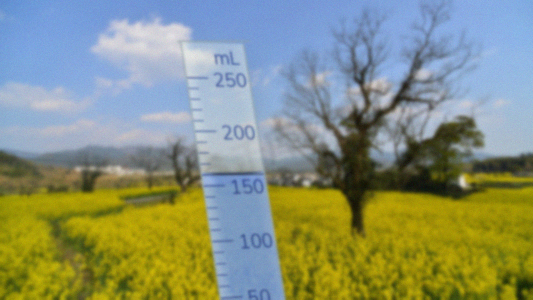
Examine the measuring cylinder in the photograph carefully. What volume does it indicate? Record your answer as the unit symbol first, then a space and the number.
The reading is mL 160
